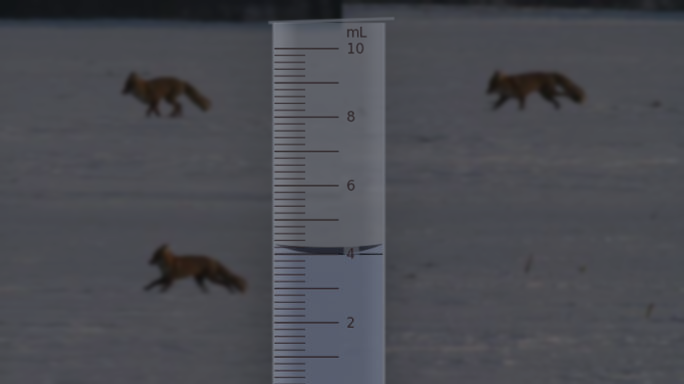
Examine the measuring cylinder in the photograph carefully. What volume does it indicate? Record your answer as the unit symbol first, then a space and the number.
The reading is mL 4
